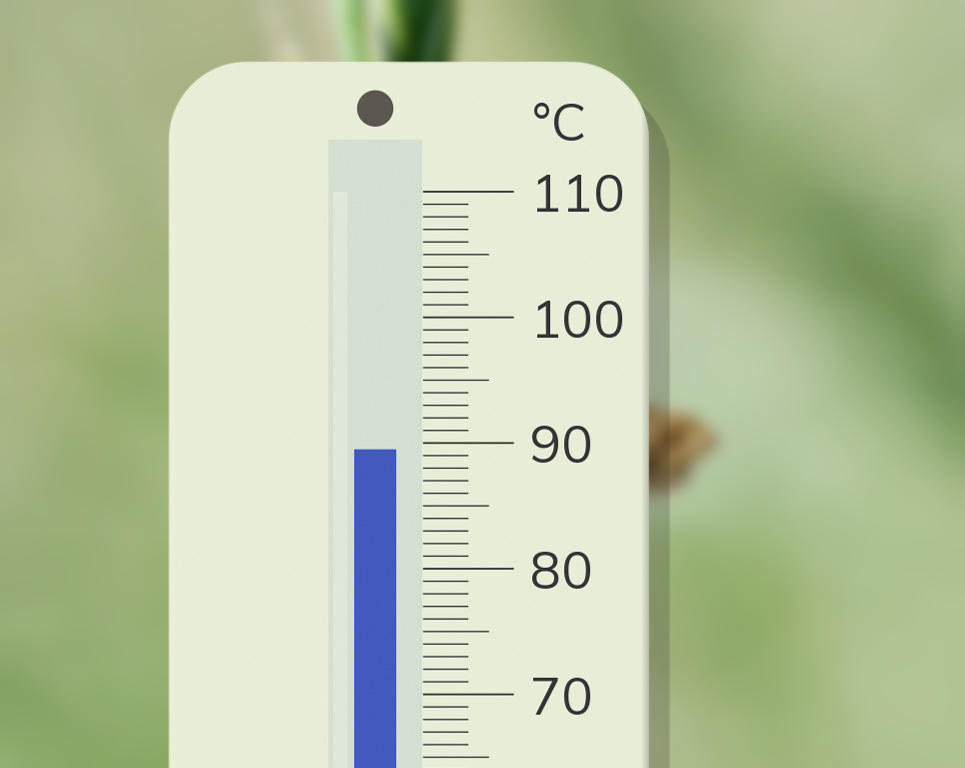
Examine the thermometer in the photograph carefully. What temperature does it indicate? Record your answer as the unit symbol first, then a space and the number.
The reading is °C 89.5
